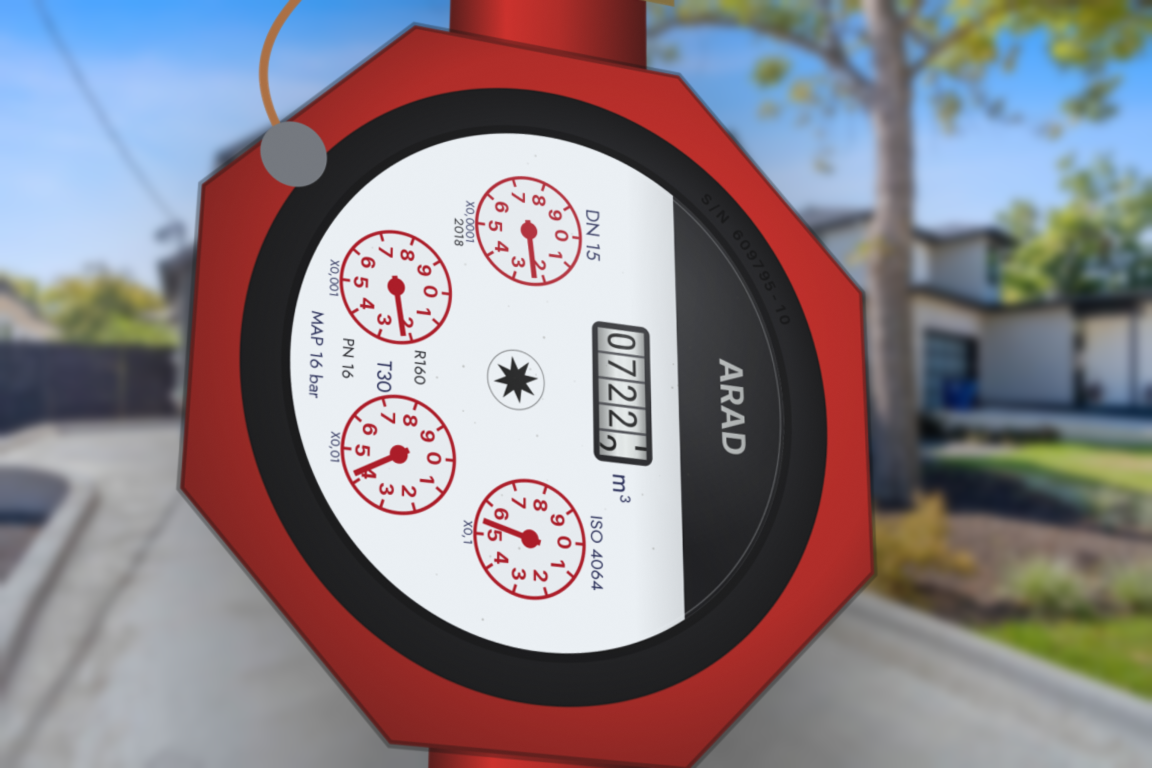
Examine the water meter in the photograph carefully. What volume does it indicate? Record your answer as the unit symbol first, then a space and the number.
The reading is m³ 7221.5422
